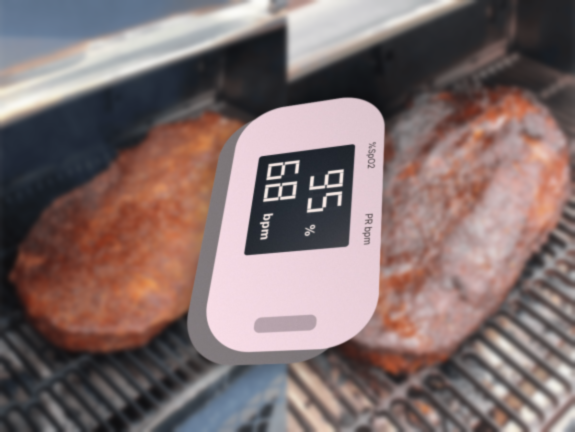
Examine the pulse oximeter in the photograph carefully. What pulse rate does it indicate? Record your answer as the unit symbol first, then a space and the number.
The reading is bpm 68
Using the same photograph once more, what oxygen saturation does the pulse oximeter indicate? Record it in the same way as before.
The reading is % 95
